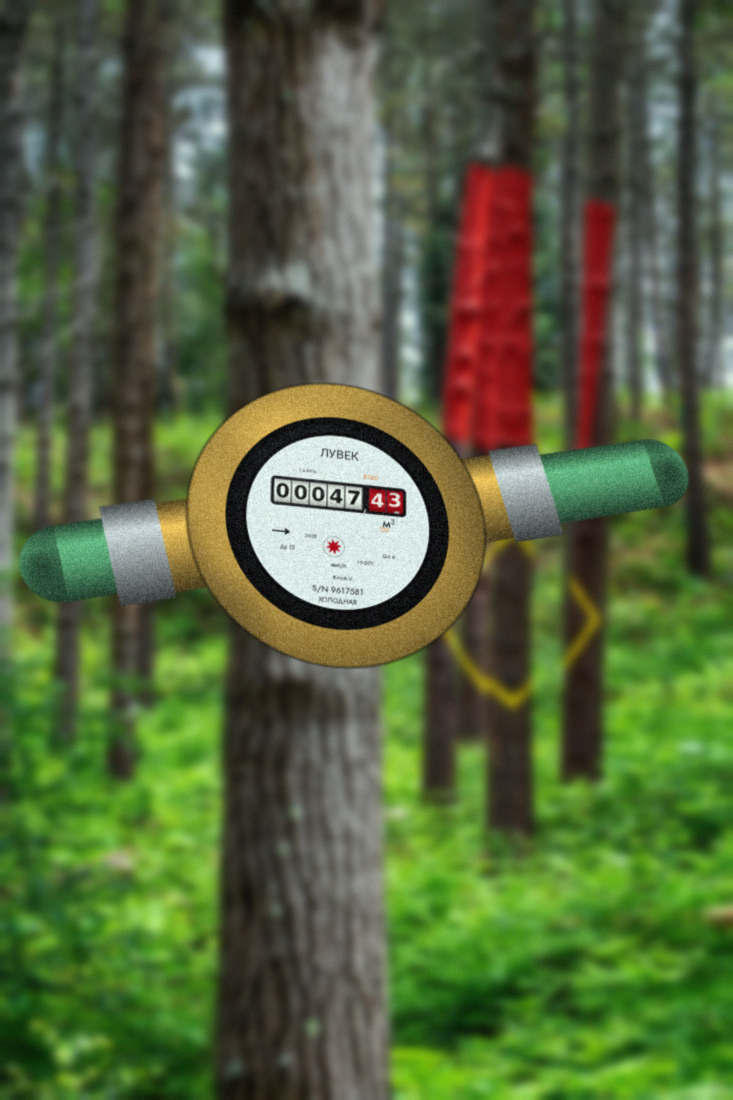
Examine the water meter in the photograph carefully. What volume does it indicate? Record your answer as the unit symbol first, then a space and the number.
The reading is m³ 47.43
